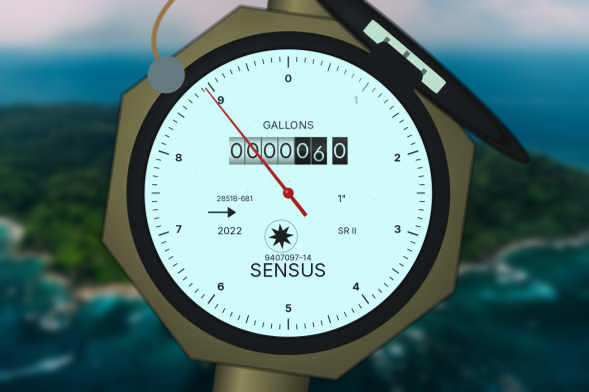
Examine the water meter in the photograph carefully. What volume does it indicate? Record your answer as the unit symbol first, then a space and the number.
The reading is gal 58.9
